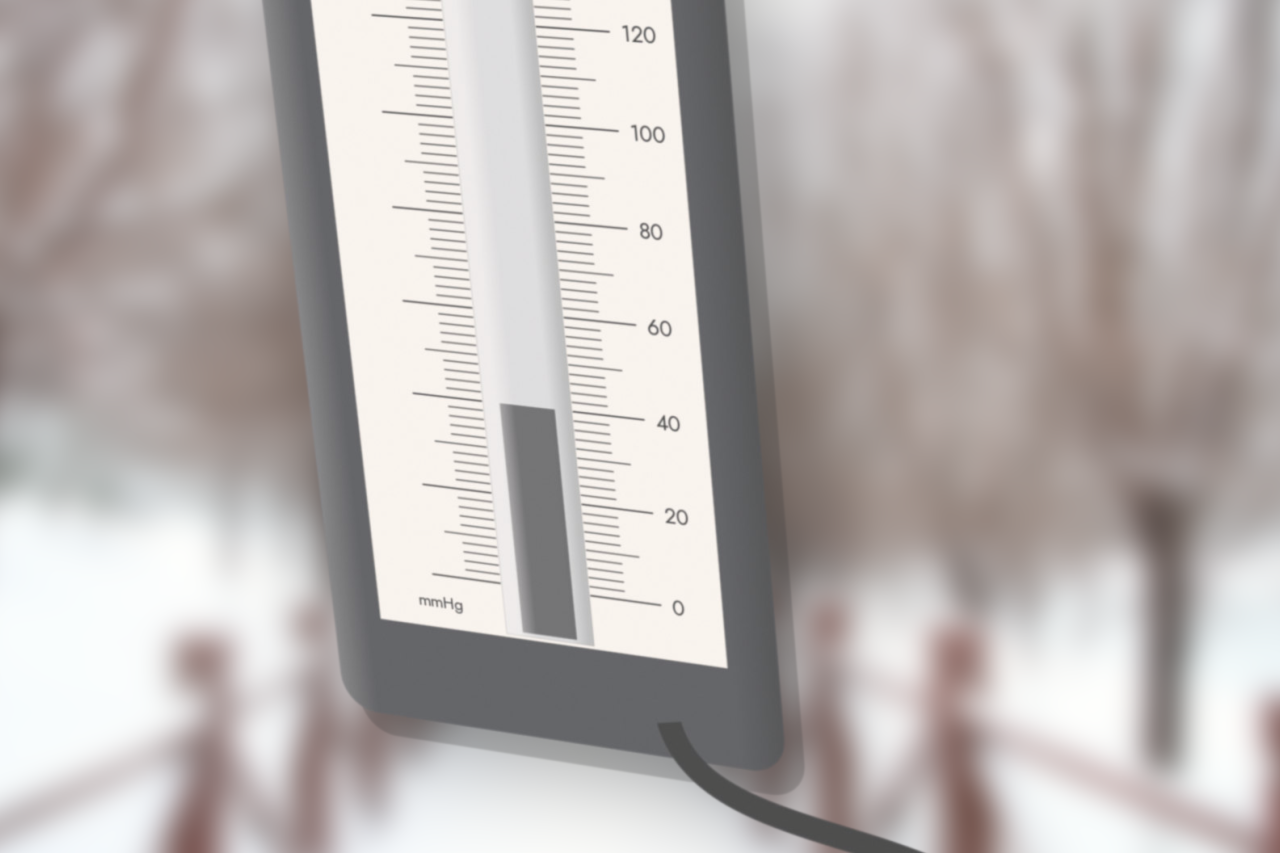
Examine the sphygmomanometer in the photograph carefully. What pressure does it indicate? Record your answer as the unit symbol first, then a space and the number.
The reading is mmHg 40
